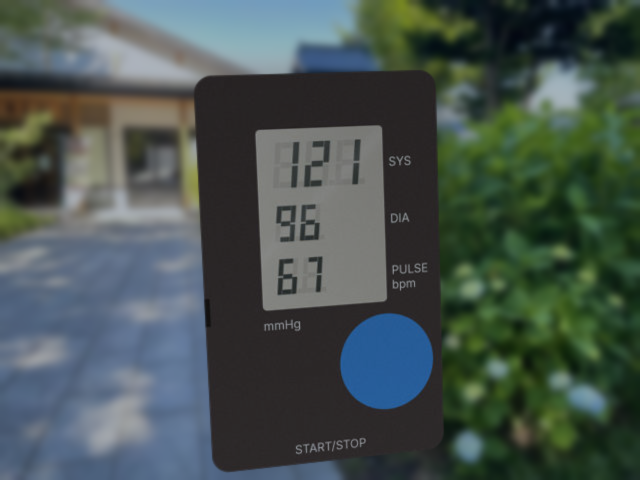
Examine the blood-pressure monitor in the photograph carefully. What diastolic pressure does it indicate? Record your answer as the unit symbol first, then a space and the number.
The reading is mmHg 96
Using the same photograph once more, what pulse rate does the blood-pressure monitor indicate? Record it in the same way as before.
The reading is bpm 67
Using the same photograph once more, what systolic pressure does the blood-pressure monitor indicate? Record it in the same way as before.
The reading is mmHg 121
